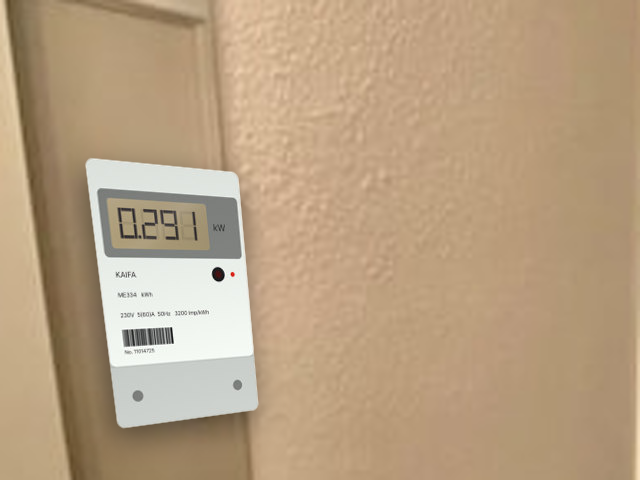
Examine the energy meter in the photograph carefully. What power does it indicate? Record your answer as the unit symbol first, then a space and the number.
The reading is kW 0.291
